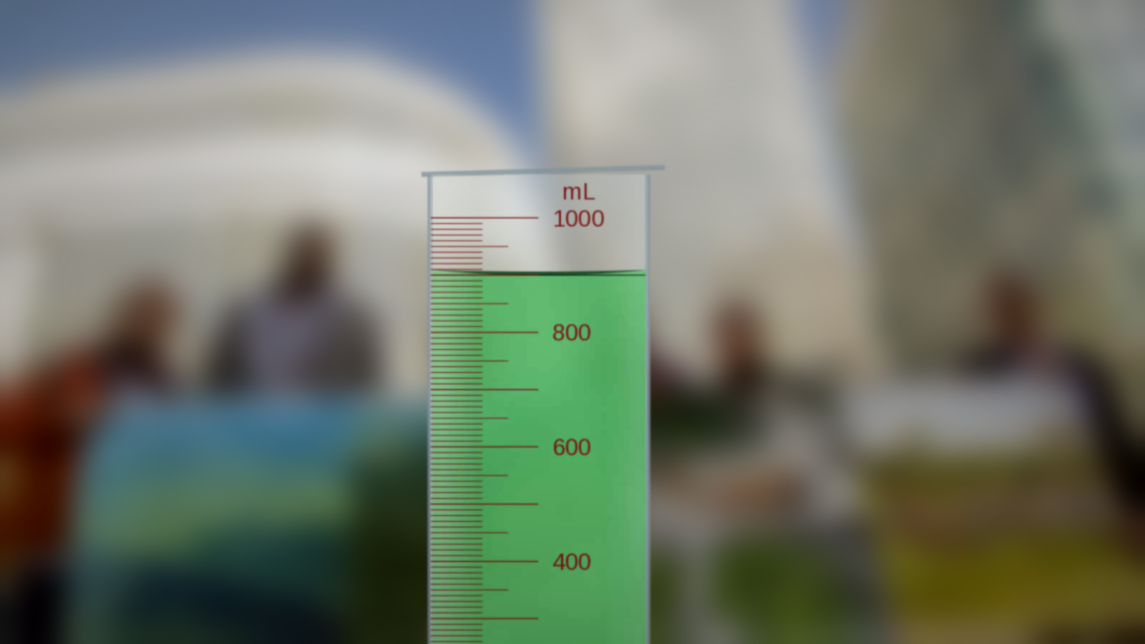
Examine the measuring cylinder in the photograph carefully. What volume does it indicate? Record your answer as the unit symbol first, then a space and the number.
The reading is mL 900
